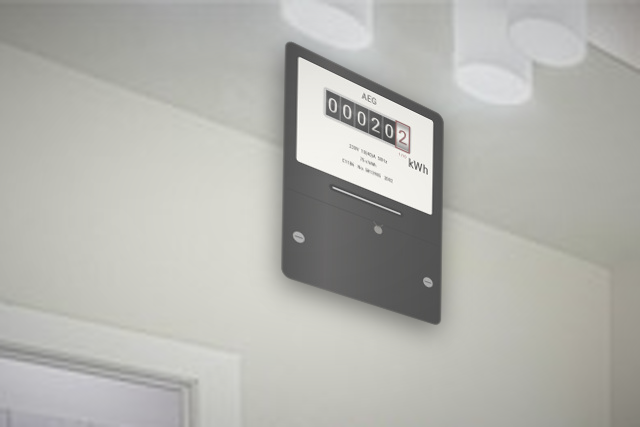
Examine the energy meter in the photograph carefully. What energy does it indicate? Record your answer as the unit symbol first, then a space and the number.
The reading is kWh 20.2
